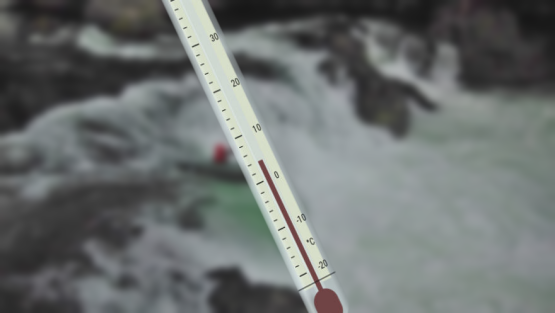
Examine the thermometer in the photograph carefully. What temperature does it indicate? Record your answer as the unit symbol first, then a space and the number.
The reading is °C 4
